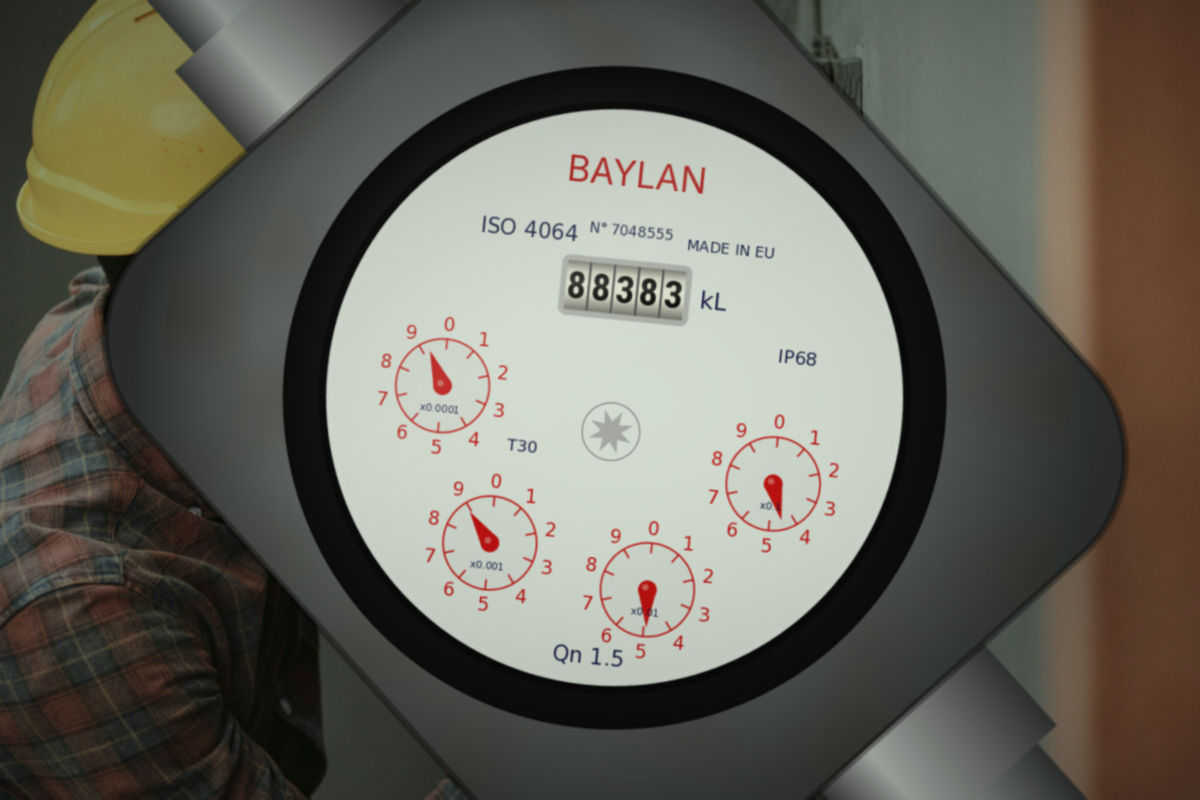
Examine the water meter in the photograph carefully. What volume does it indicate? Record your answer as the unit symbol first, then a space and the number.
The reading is kL 88383.4489
